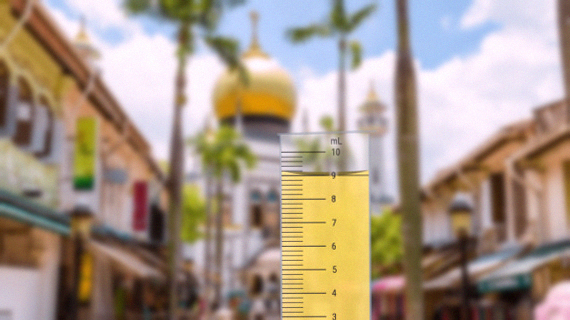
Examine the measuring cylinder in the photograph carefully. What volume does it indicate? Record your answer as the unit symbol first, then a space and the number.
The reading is mL 9
